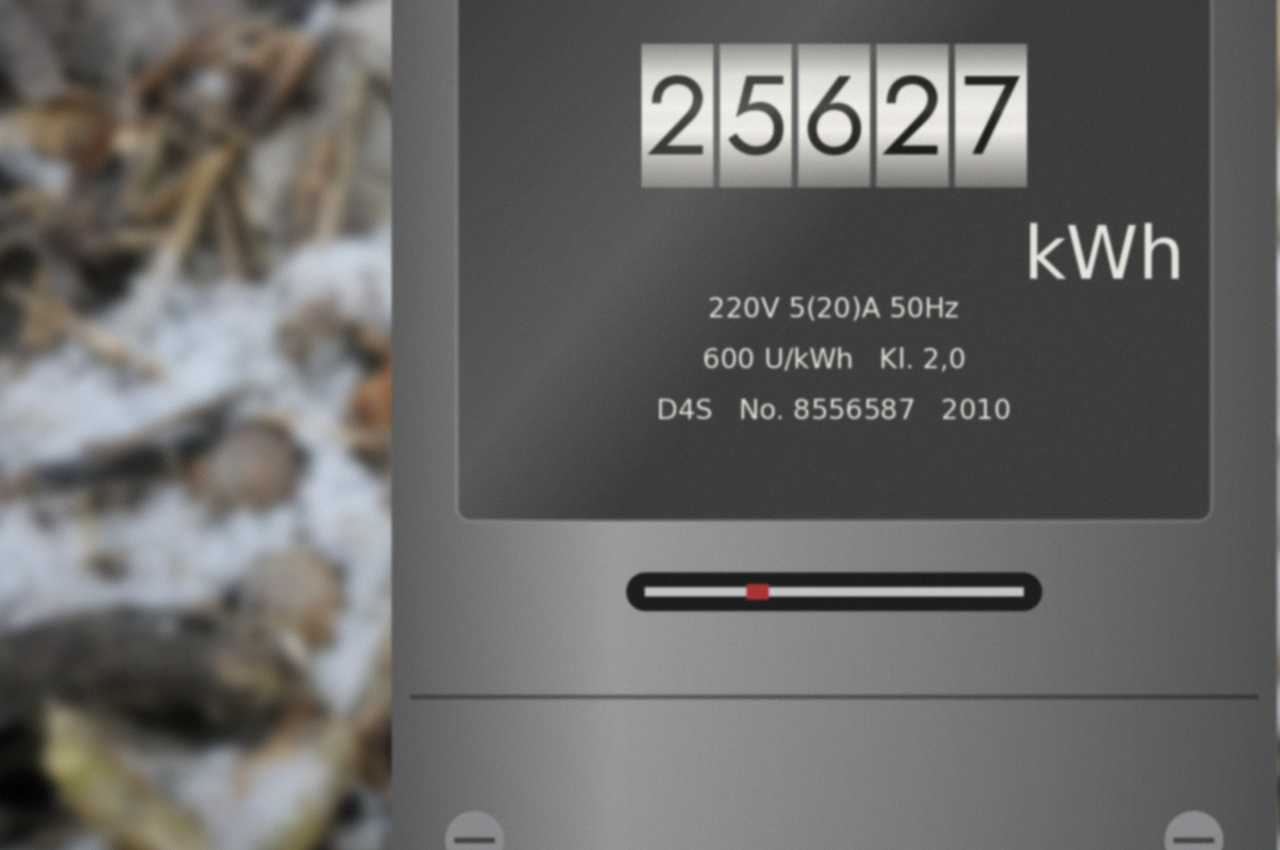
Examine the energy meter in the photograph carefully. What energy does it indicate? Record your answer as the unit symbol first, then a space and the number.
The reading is kWh 25627
